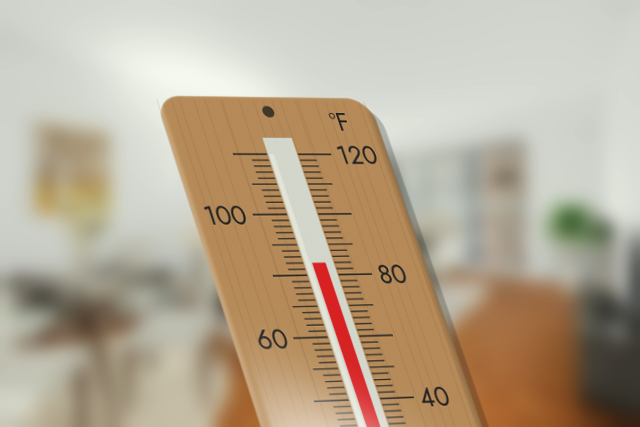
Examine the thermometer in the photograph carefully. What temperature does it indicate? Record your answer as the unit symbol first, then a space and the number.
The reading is °F 84
